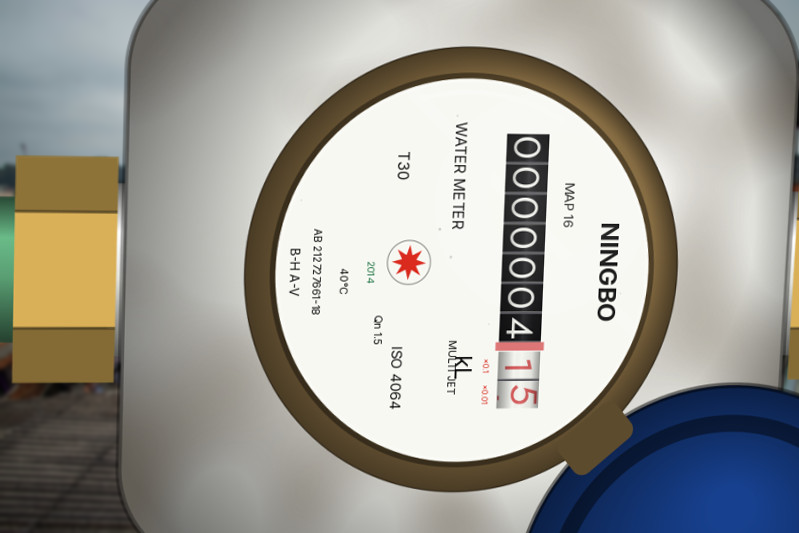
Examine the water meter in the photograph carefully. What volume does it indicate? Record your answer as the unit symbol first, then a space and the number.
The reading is kL 4.15
